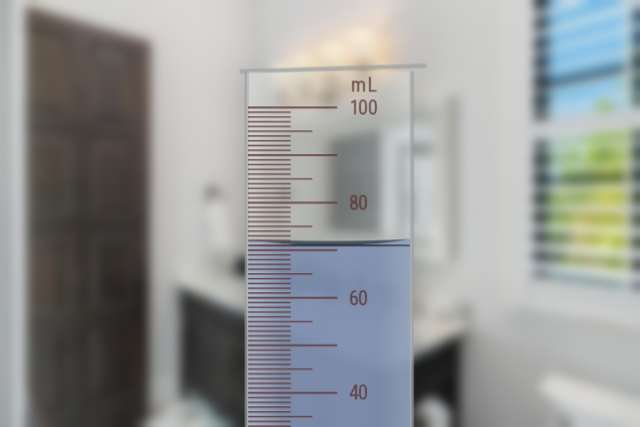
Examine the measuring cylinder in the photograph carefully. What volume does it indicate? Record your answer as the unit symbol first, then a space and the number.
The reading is mL 71
